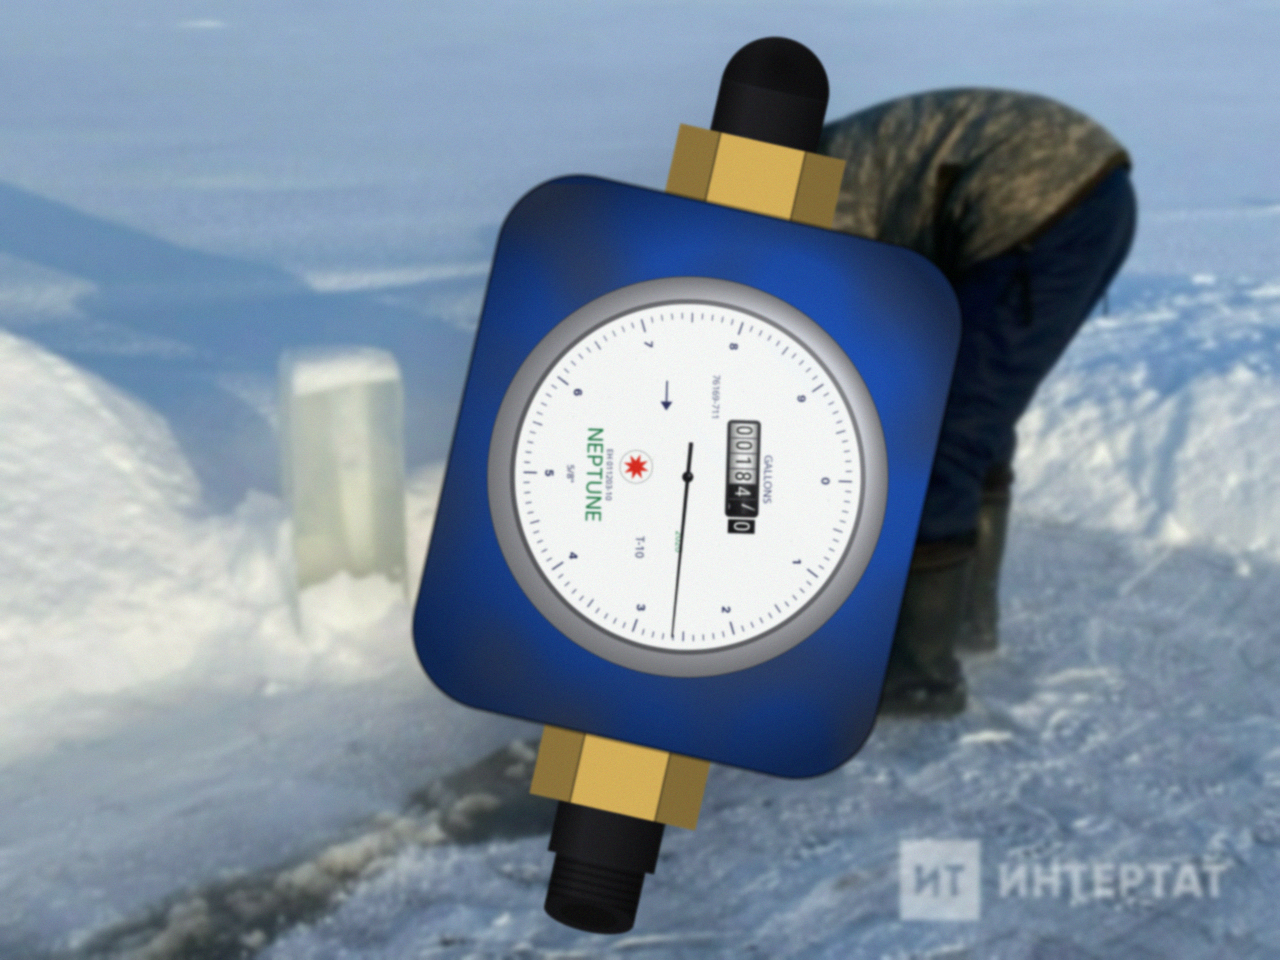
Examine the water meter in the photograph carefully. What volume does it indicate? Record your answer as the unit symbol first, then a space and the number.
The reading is gal 18472.6
